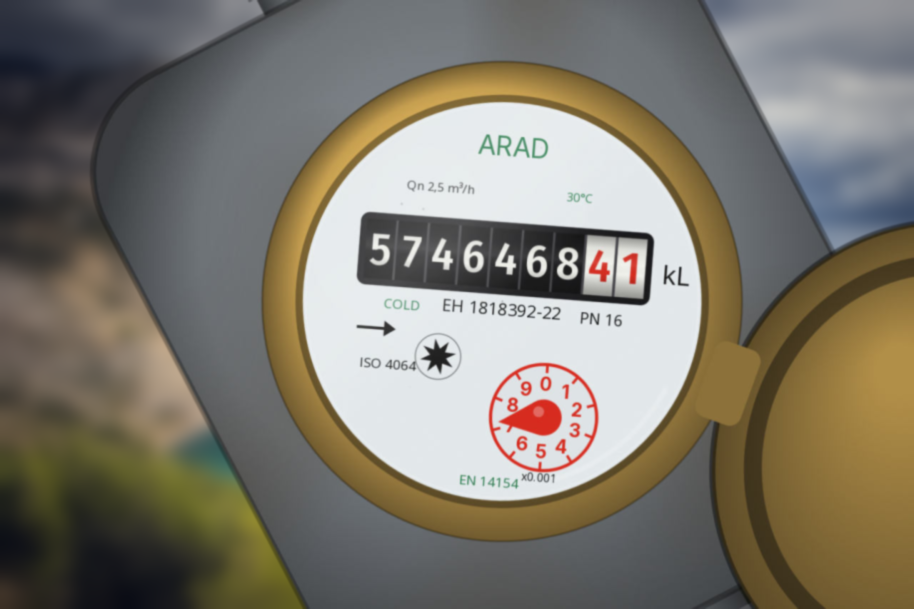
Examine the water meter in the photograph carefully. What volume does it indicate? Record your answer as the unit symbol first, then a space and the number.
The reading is kL 5746468.417
